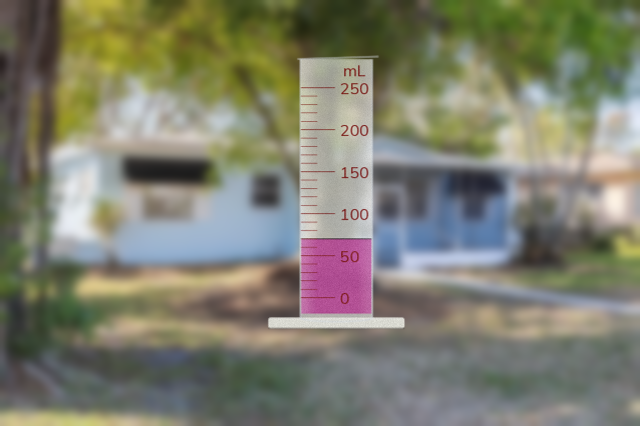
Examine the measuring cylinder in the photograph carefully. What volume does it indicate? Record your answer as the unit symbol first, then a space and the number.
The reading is mL 70
